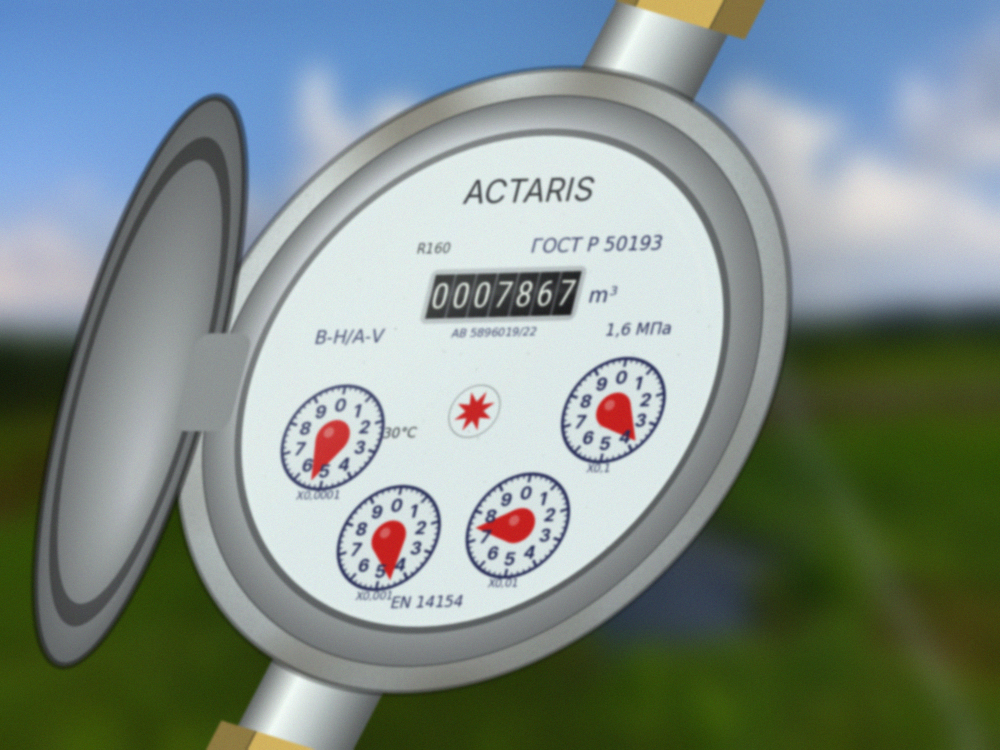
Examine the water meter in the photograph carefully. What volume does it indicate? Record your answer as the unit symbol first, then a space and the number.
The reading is m³ 7867.3745
